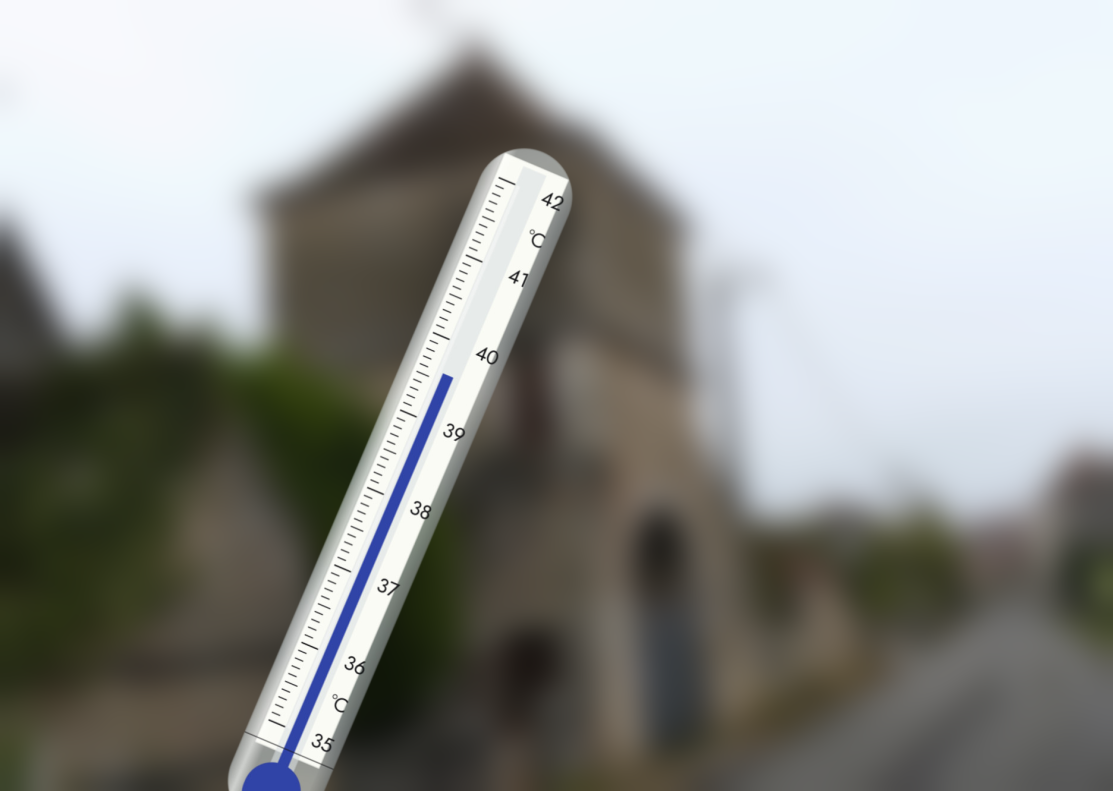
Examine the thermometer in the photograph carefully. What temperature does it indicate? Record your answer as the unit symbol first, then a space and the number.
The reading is °C 39.6
